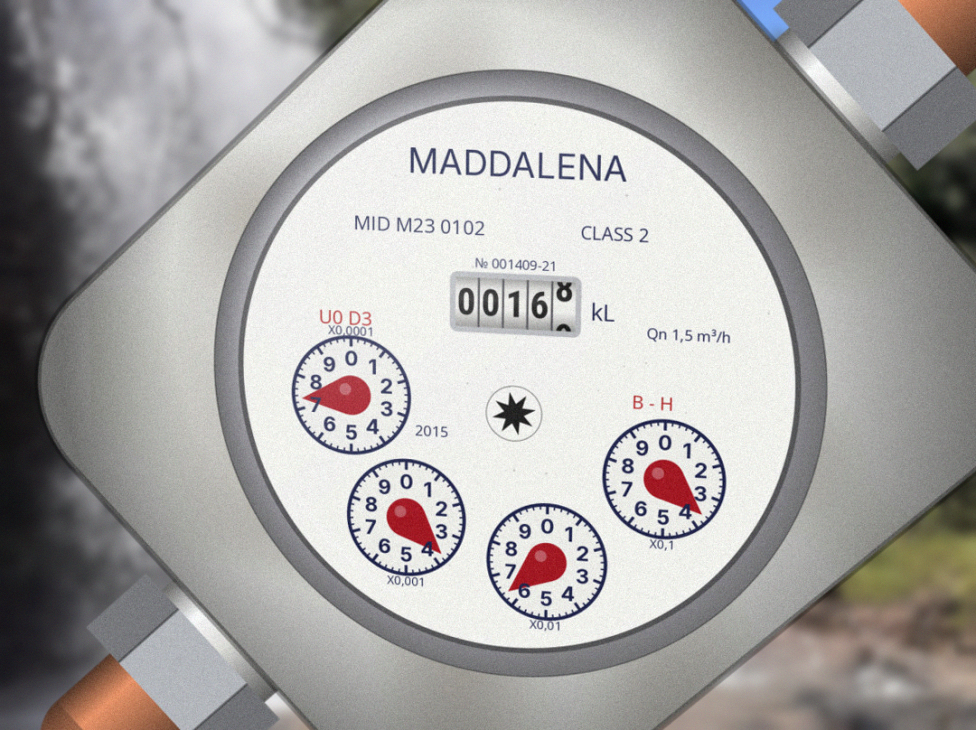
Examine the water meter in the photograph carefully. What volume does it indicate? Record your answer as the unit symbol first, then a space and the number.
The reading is kL 168.3637
